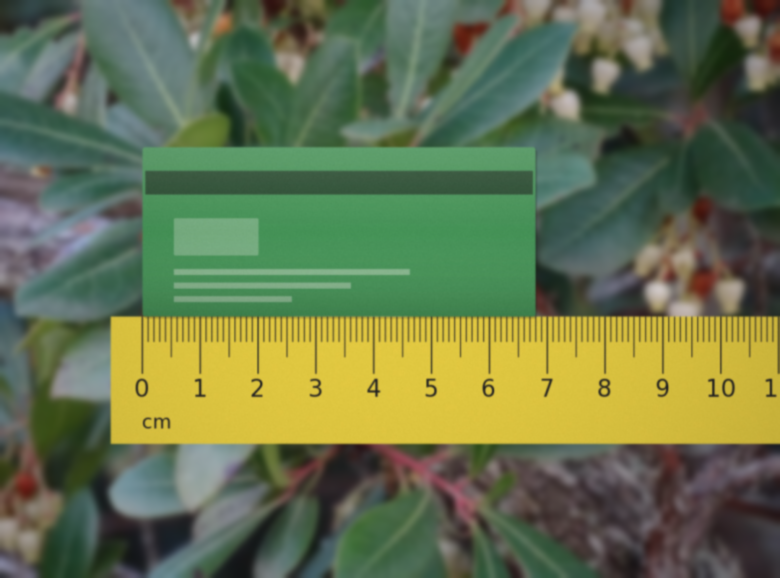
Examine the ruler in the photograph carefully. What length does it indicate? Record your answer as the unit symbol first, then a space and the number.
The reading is cm 6.8
